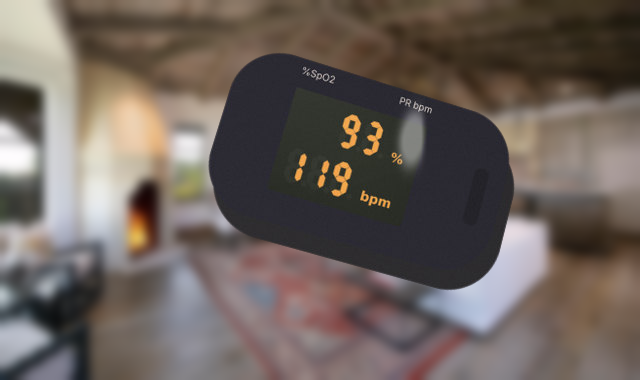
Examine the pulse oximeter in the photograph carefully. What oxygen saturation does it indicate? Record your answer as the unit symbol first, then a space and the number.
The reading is % 93
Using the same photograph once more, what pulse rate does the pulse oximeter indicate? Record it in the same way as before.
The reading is bpm 119
